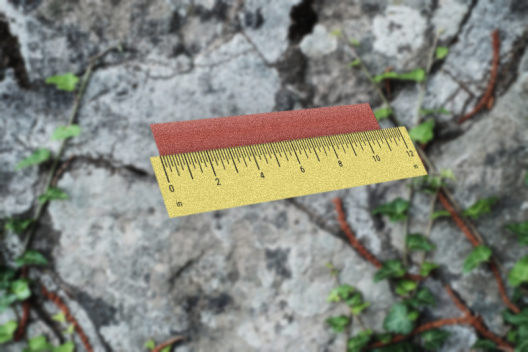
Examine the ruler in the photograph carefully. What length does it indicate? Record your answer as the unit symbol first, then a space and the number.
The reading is in 11
